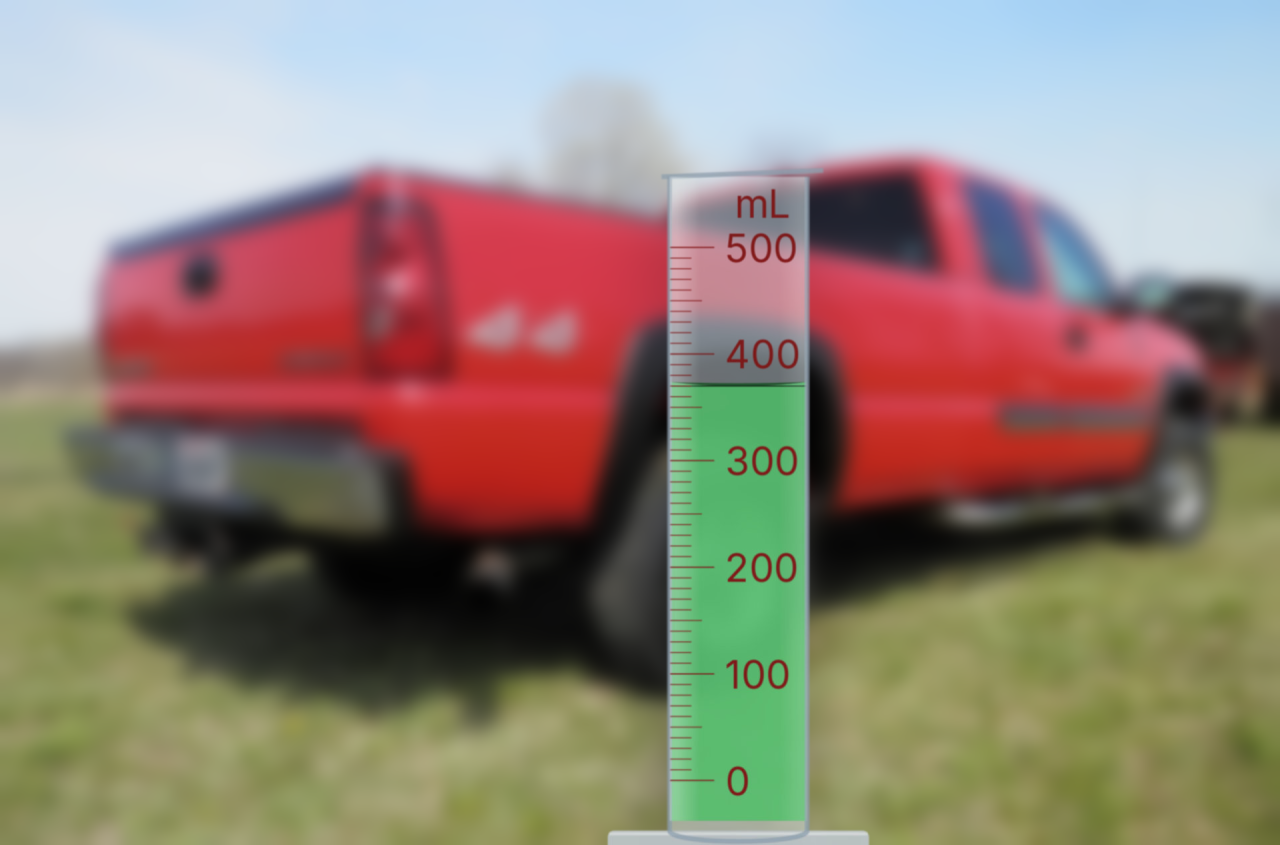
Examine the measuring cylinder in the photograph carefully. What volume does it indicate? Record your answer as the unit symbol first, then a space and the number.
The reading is mL 370
